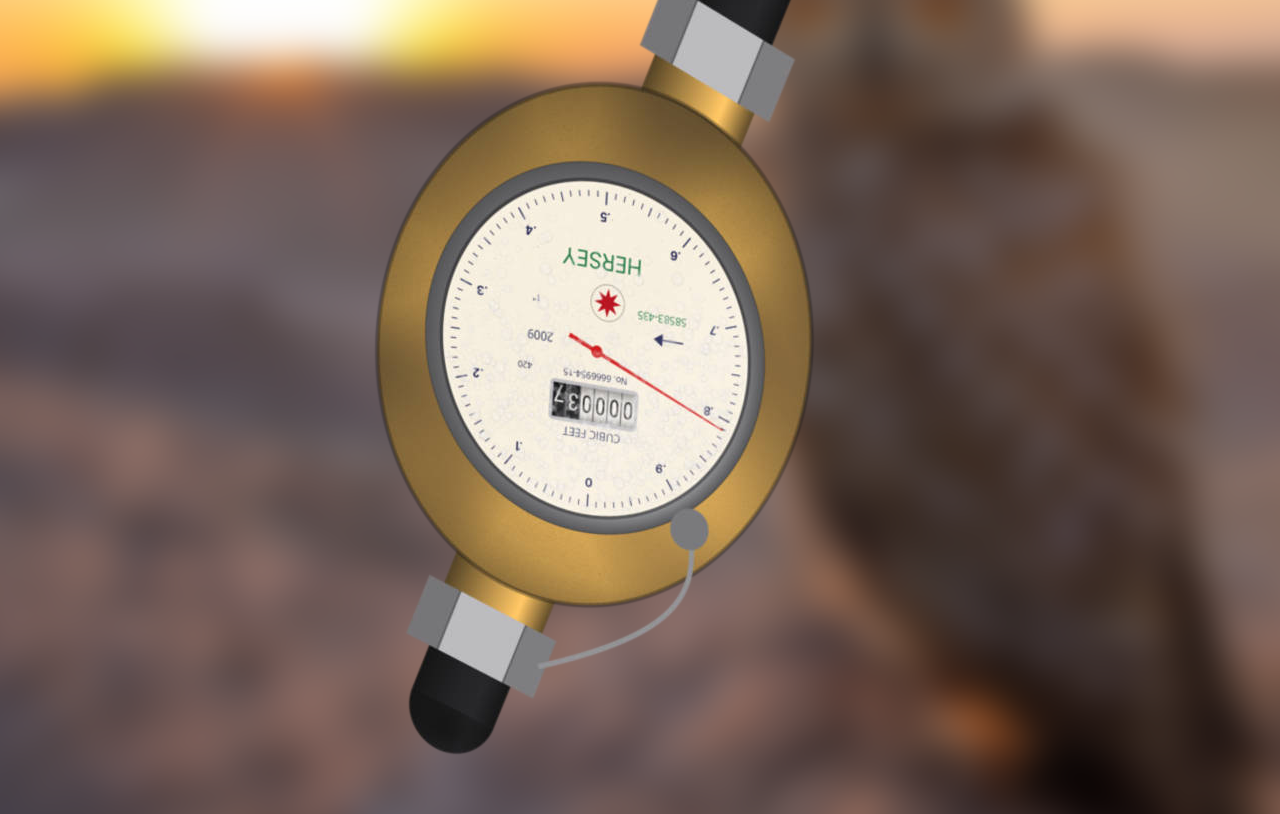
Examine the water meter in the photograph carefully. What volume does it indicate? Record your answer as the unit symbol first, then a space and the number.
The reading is ft³ 36.81
